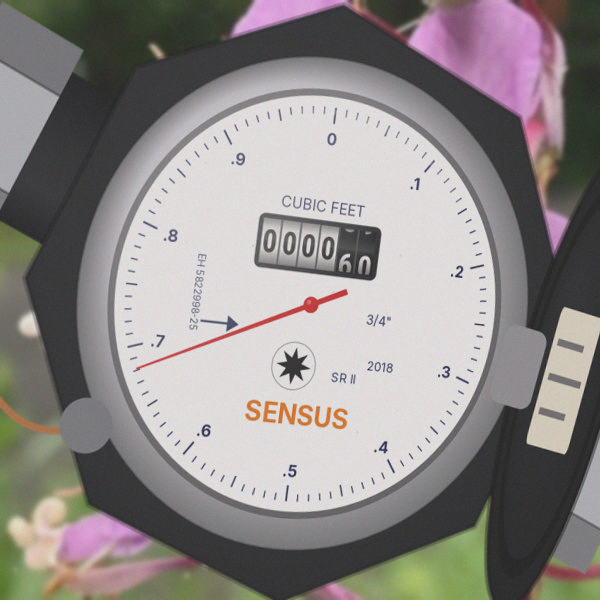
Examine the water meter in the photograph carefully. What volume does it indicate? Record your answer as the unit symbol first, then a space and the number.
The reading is ft³ 59.68
